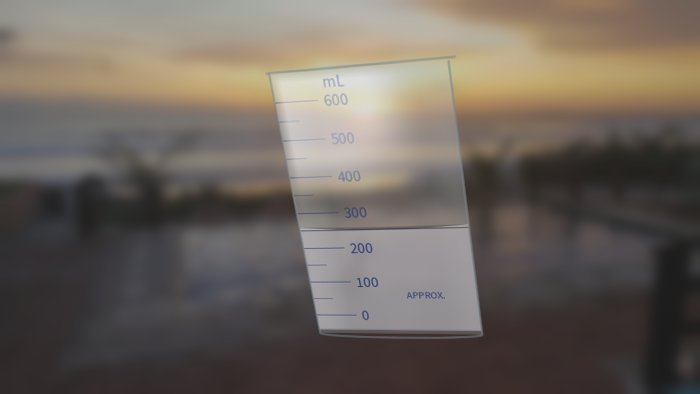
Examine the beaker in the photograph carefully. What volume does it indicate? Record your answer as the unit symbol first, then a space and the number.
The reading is mL 250
